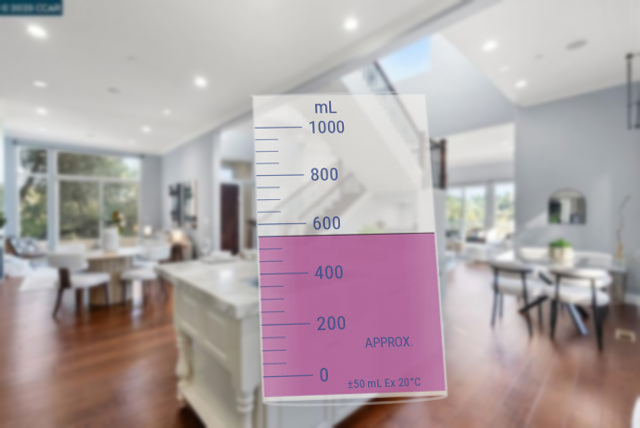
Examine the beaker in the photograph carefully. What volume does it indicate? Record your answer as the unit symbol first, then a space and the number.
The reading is mL 550
